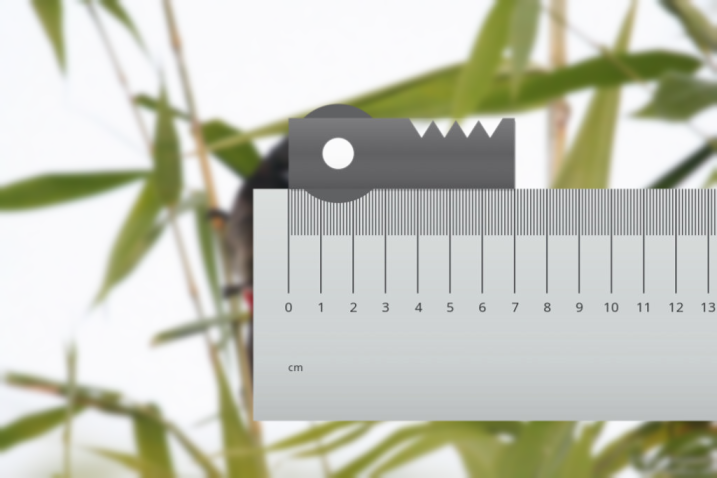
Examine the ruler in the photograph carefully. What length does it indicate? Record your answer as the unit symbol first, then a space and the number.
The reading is cm 7
